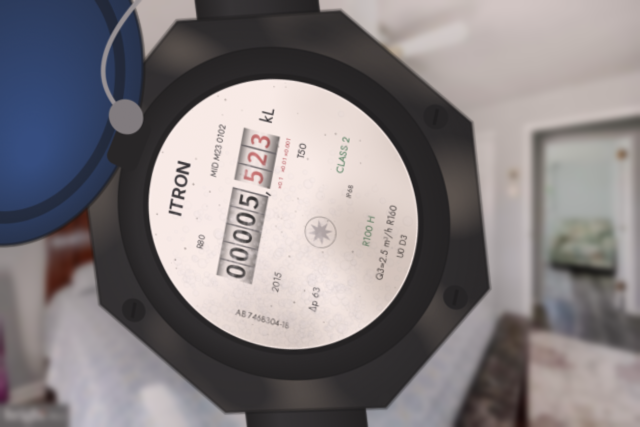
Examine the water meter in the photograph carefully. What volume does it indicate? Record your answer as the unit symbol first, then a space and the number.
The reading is kL 5.523
